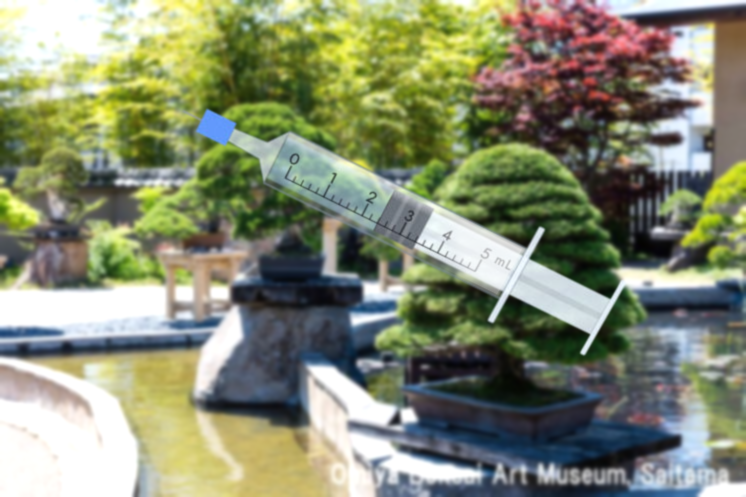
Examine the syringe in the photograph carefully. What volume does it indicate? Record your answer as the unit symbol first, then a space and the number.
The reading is mL 2.4
